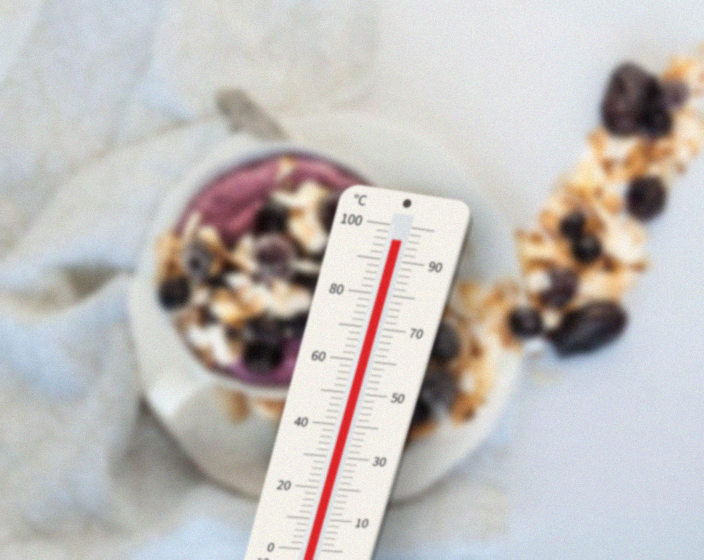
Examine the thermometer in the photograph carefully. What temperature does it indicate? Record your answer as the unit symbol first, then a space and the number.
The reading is °C 96
